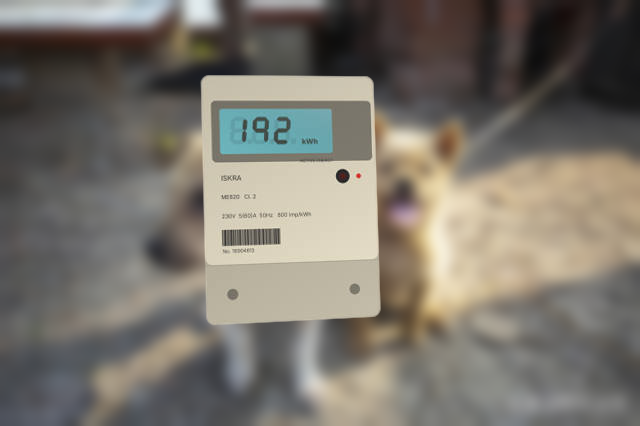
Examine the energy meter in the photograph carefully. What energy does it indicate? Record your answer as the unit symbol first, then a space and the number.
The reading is kWh 192
